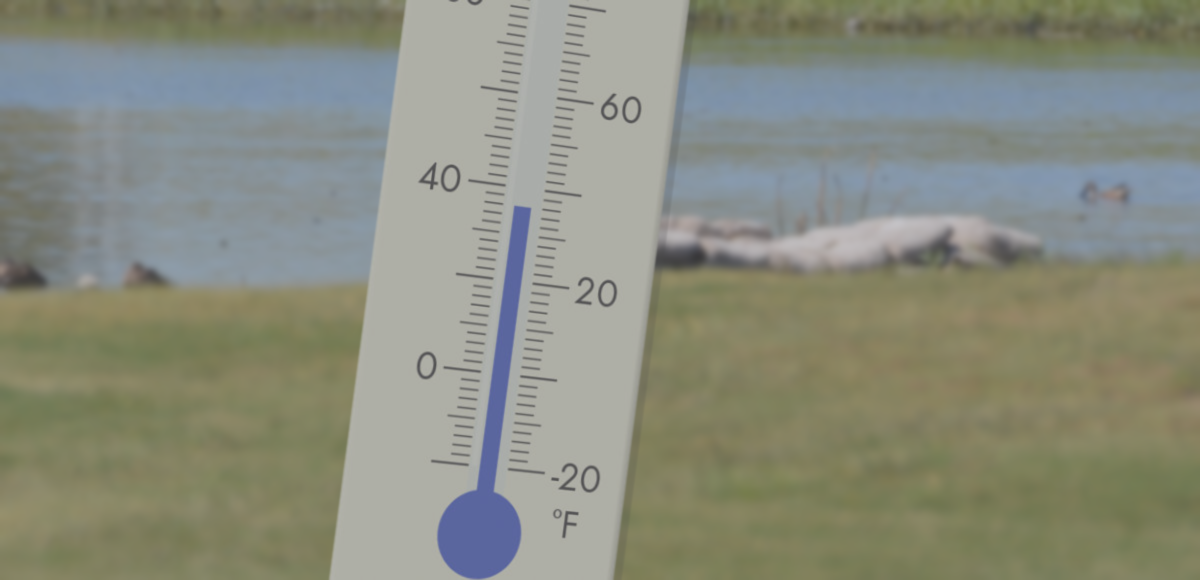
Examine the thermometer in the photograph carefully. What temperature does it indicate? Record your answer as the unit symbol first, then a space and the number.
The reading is °F 36
